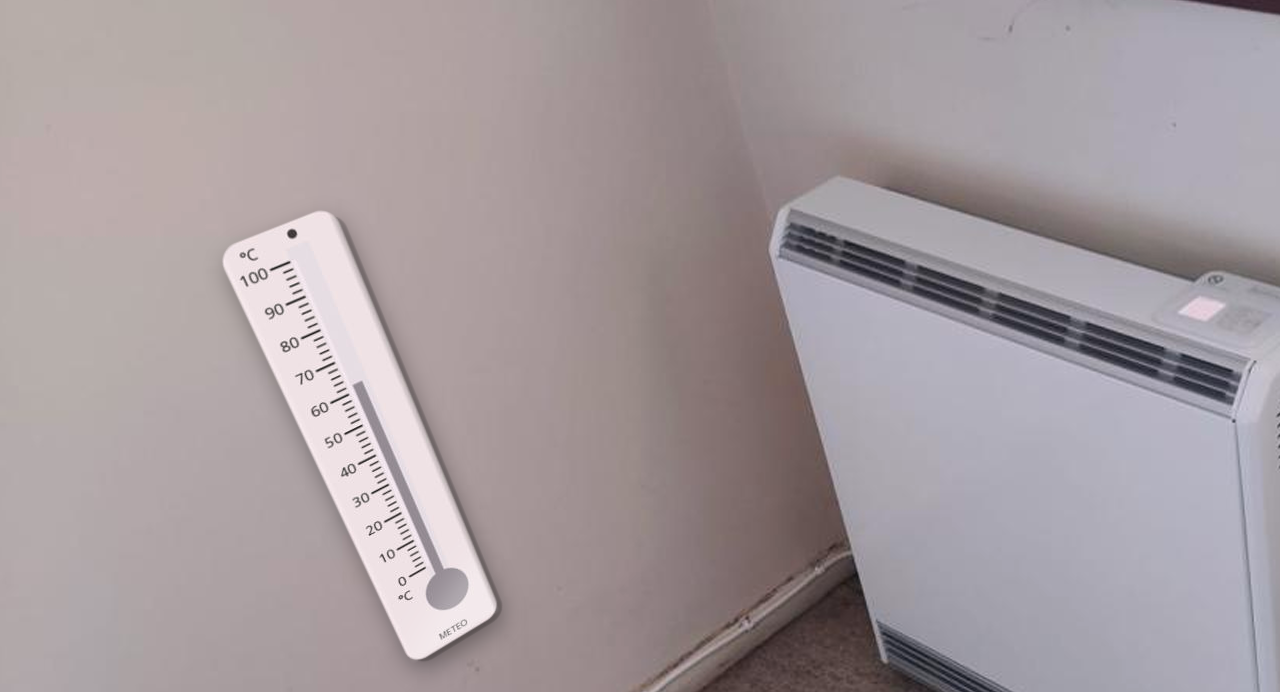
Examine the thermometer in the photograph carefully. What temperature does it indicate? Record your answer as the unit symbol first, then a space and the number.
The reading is °C 62
